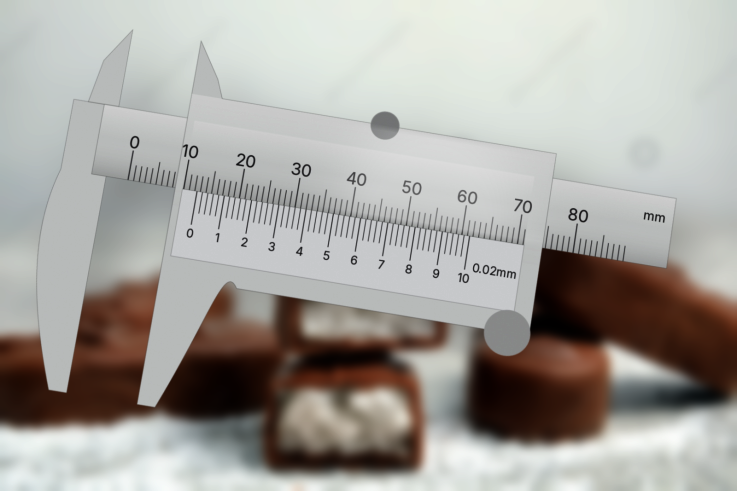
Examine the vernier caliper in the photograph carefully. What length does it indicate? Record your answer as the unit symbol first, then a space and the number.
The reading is mm 12.4
